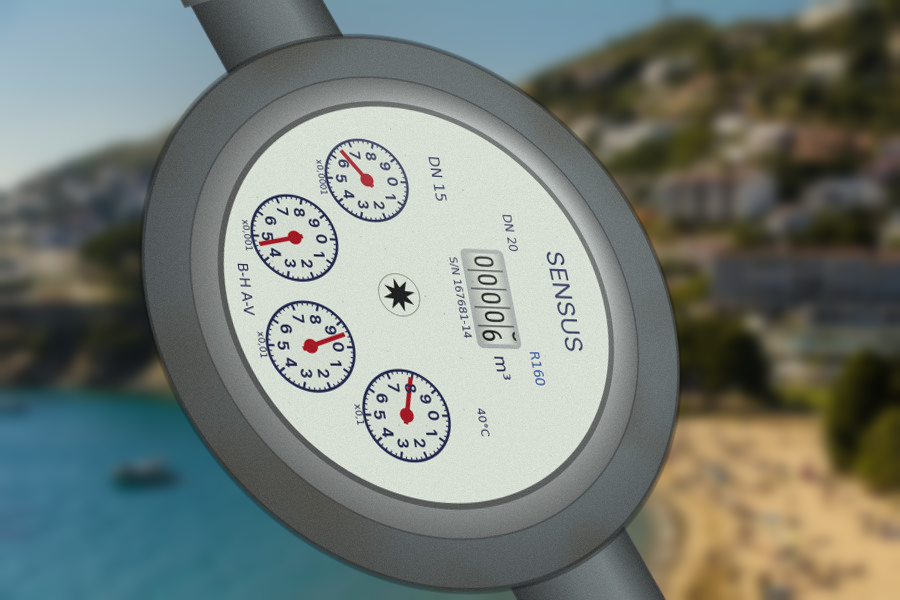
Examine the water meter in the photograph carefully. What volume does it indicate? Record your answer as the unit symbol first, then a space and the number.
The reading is m³ 5.7946
